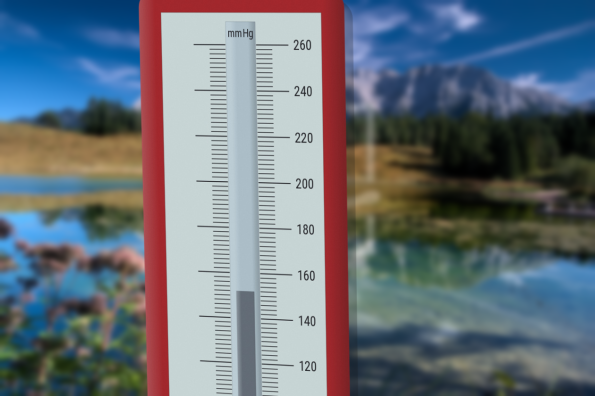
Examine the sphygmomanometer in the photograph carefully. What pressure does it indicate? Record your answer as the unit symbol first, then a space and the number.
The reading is mmHg 152
